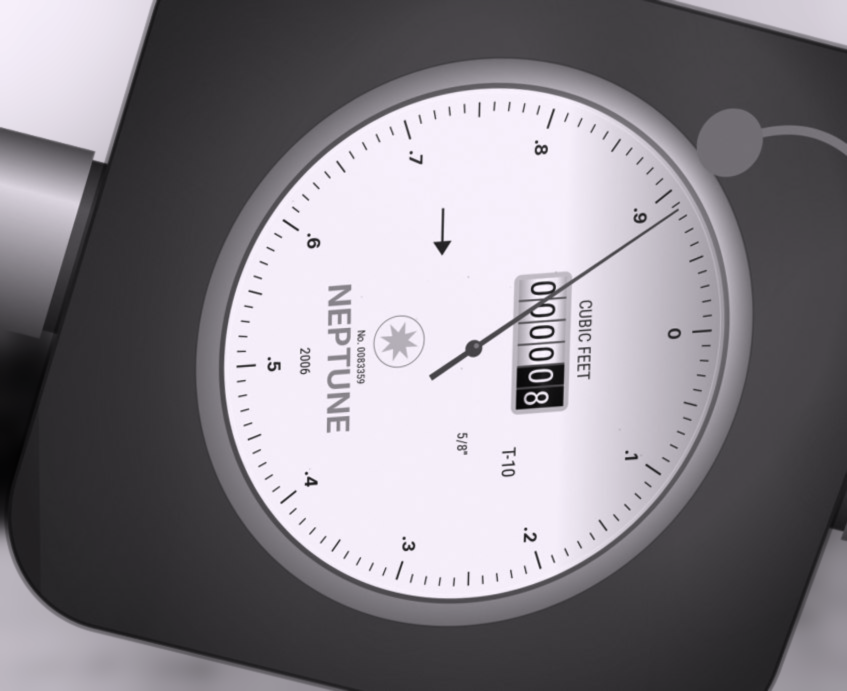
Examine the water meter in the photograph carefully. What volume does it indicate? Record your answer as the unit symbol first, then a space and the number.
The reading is ft³ 7.91
